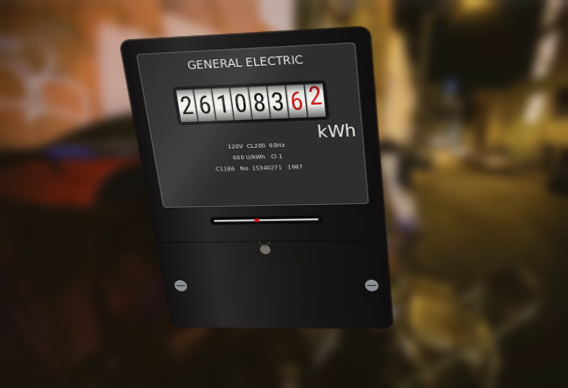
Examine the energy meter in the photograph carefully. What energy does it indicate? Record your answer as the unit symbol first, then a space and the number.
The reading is kWh 261083.62
